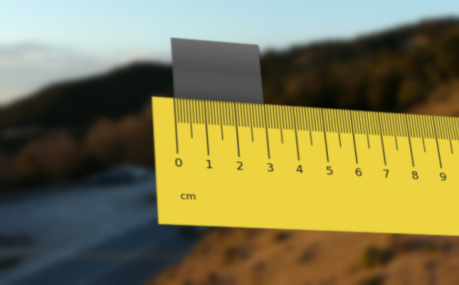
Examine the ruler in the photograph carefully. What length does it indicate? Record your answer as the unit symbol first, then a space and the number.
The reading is cm 3
